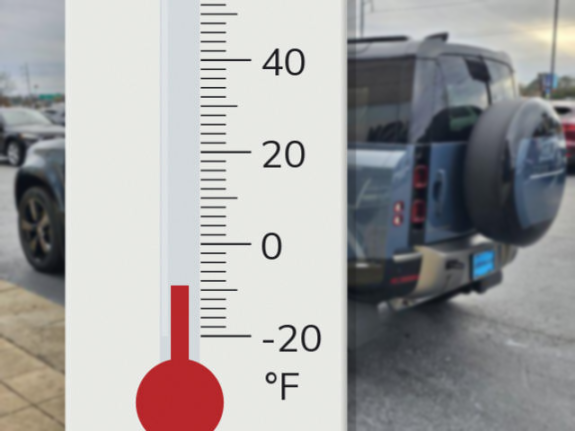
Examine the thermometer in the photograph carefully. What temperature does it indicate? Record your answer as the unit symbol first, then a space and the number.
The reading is °F -9
